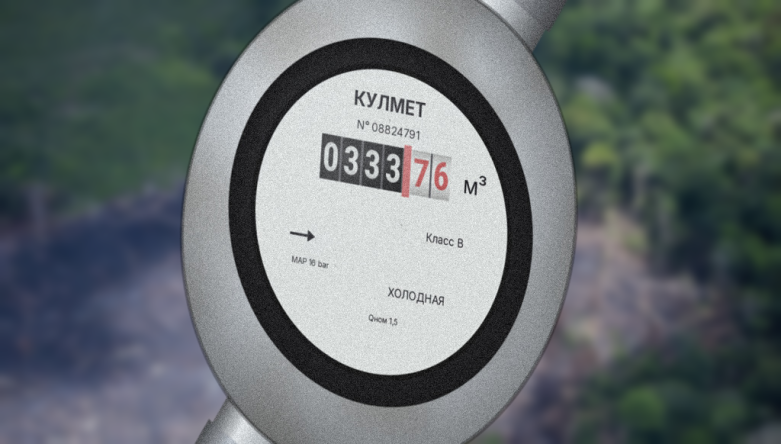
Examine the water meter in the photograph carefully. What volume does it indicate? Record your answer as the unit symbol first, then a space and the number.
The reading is m³ 333.76
